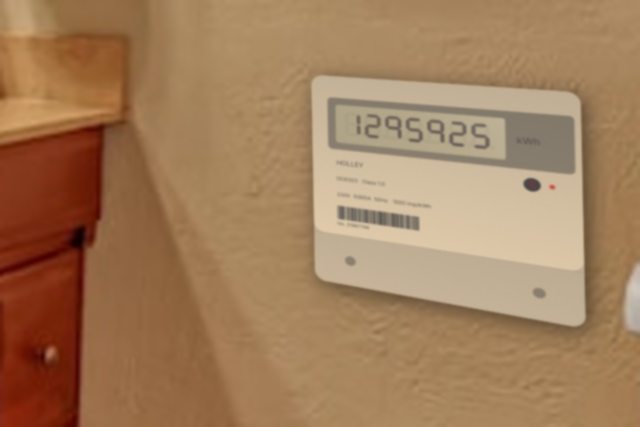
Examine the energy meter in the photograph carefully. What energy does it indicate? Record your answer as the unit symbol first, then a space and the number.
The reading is kWh 1295925
